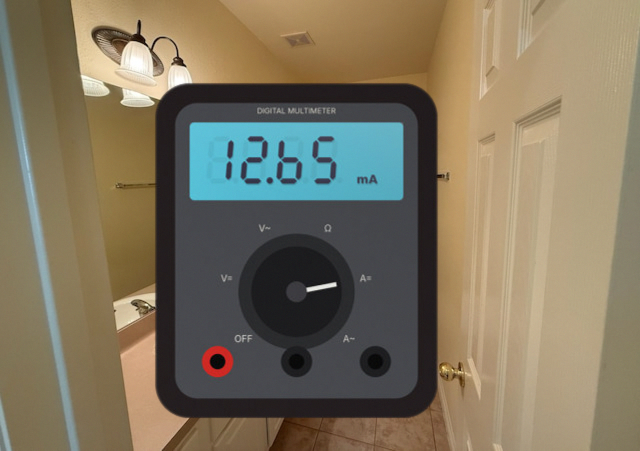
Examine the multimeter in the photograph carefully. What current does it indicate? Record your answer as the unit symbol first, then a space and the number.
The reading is mA 12.65
